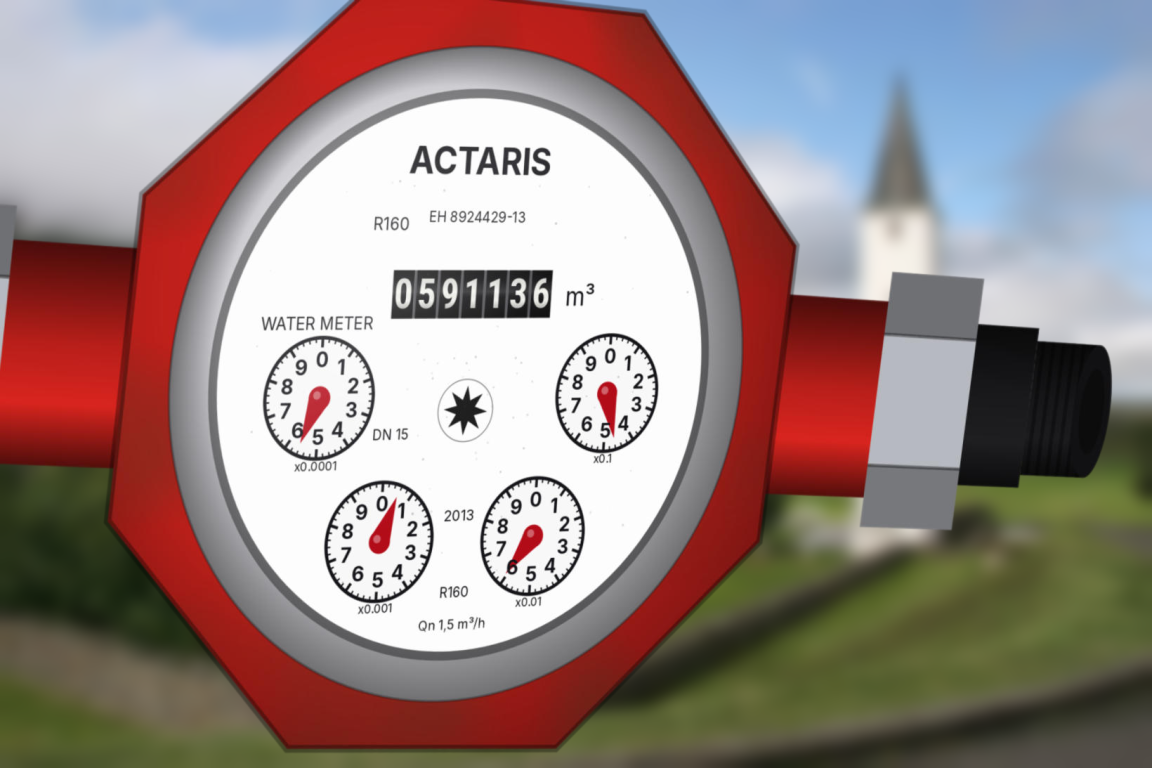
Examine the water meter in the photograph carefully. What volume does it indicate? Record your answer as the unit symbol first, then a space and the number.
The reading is m³ 591136.4605
